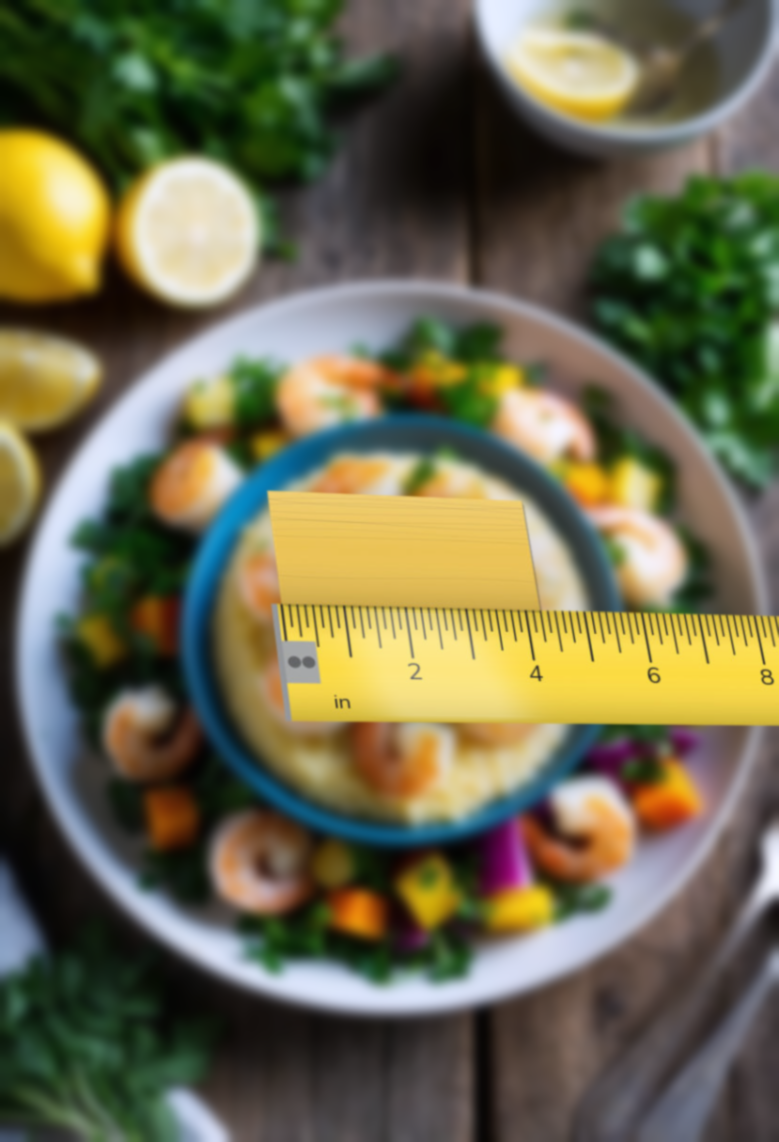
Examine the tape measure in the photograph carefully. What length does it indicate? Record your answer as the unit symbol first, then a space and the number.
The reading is in 4.25
